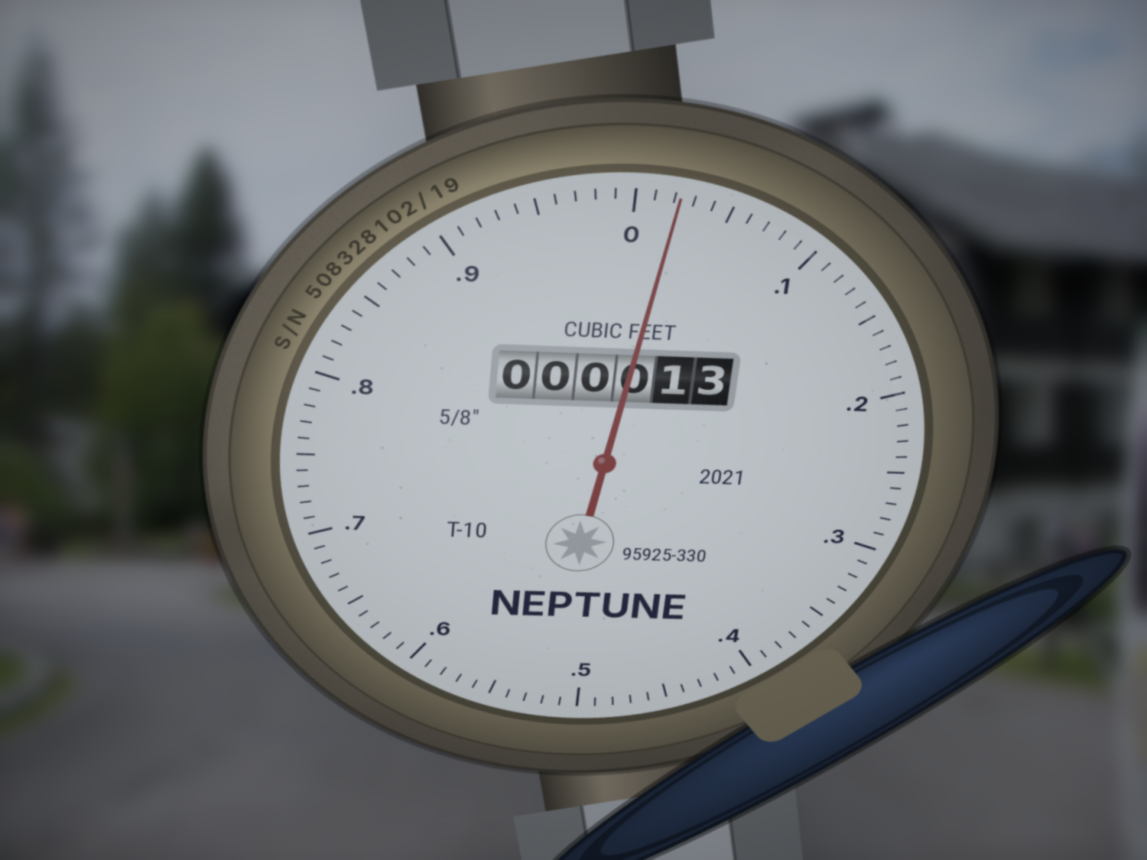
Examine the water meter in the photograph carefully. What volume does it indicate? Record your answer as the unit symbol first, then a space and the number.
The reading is ft³ 13.02
